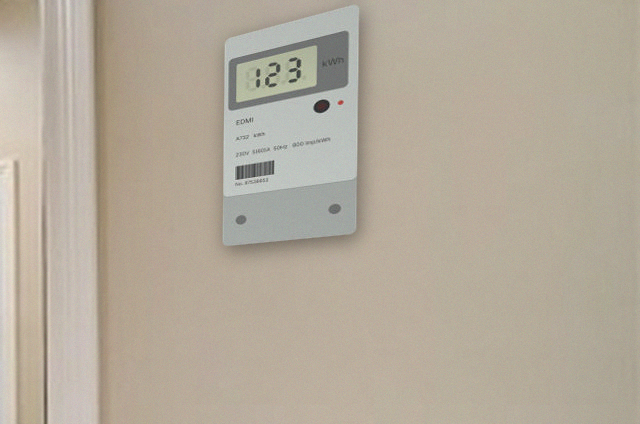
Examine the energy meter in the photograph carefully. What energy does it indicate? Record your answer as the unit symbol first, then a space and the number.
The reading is kWh 123
